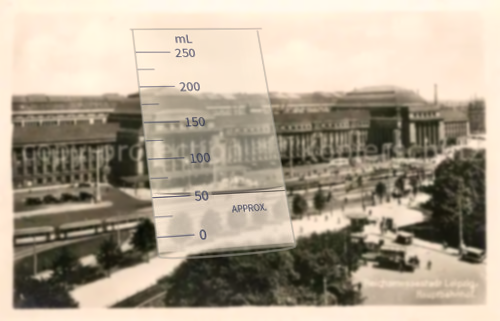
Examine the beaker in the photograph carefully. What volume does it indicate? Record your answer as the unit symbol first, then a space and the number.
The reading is mL 50
